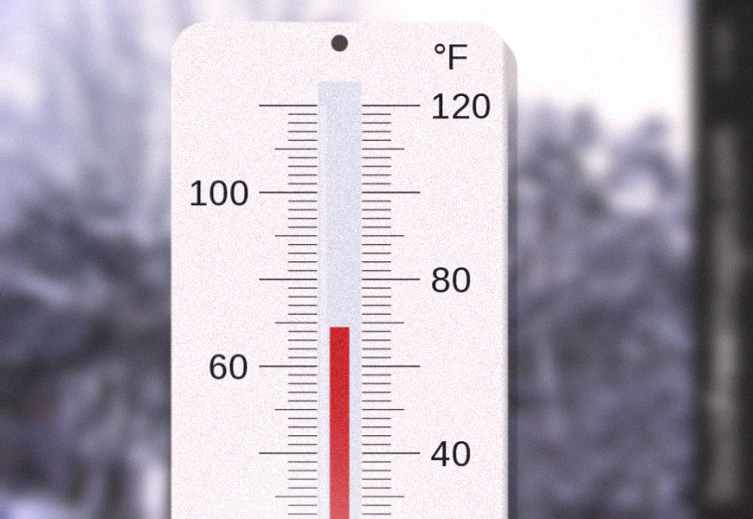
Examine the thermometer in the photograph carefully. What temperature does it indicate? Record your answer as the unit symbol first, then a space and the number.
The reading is °F 69
